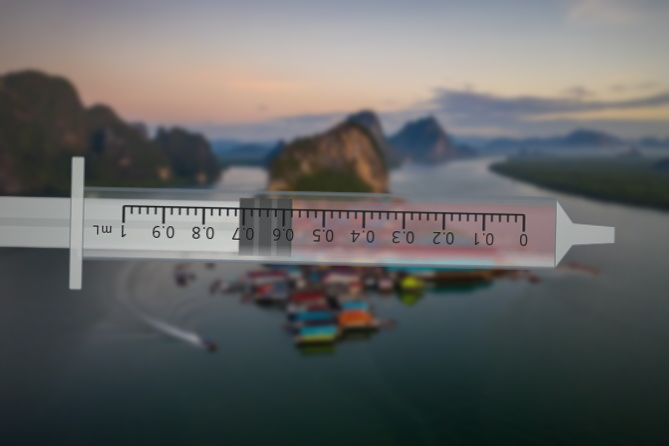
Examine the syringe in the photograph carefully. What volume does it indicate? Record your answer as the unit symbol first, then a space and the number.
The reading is mL 0.58
